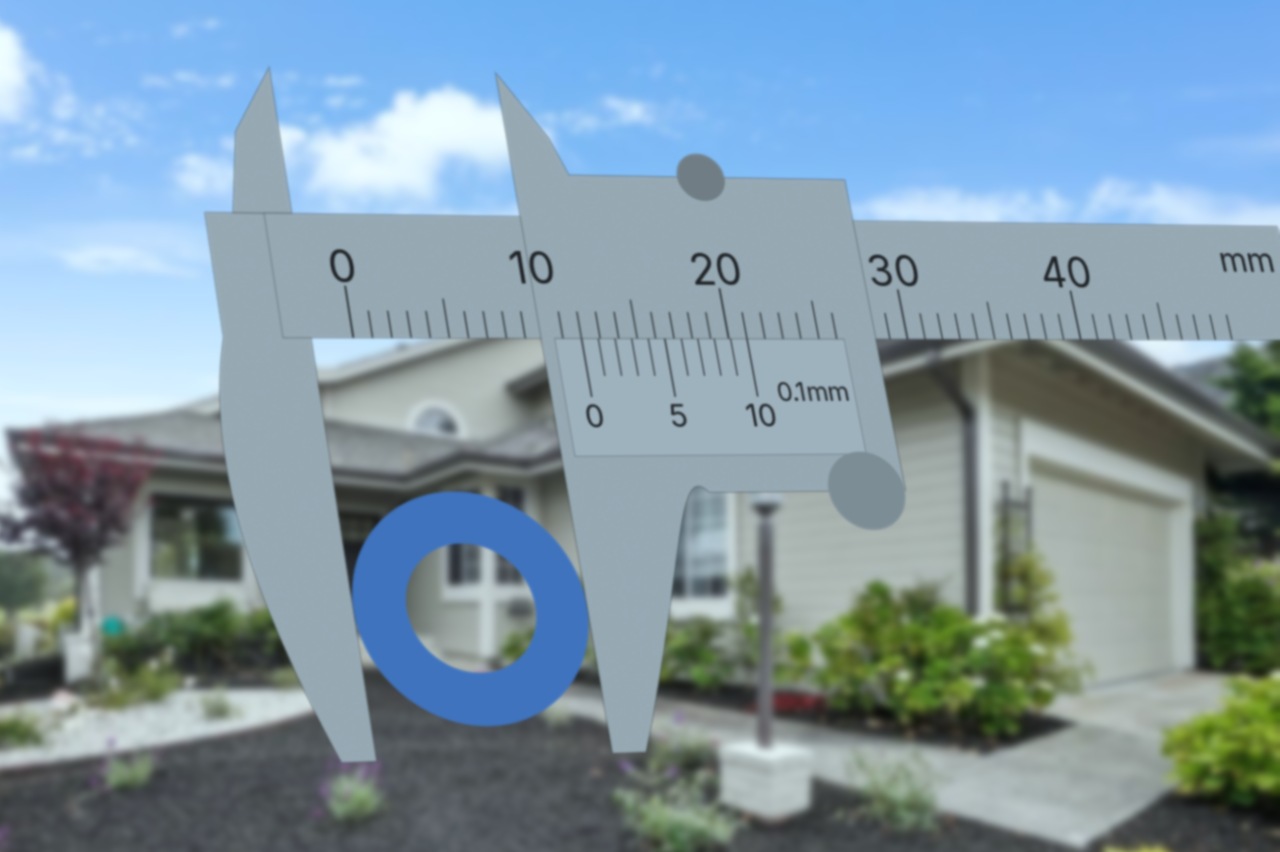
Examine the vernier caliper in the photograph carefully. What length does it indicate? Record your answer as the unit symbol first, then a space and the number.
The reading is mm 12.0
